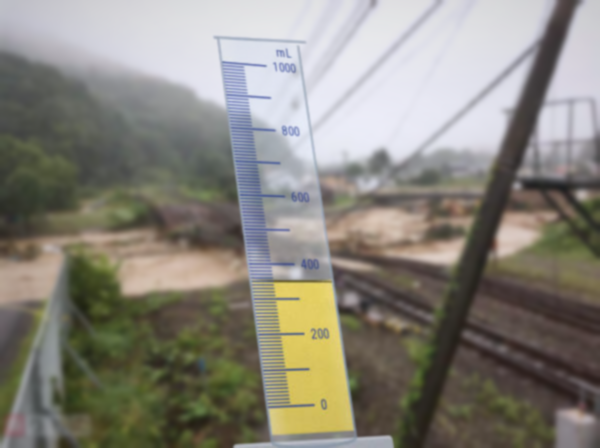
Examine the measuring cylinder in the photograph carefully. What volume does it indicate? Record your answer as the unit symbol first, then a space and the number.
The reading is mL 350
